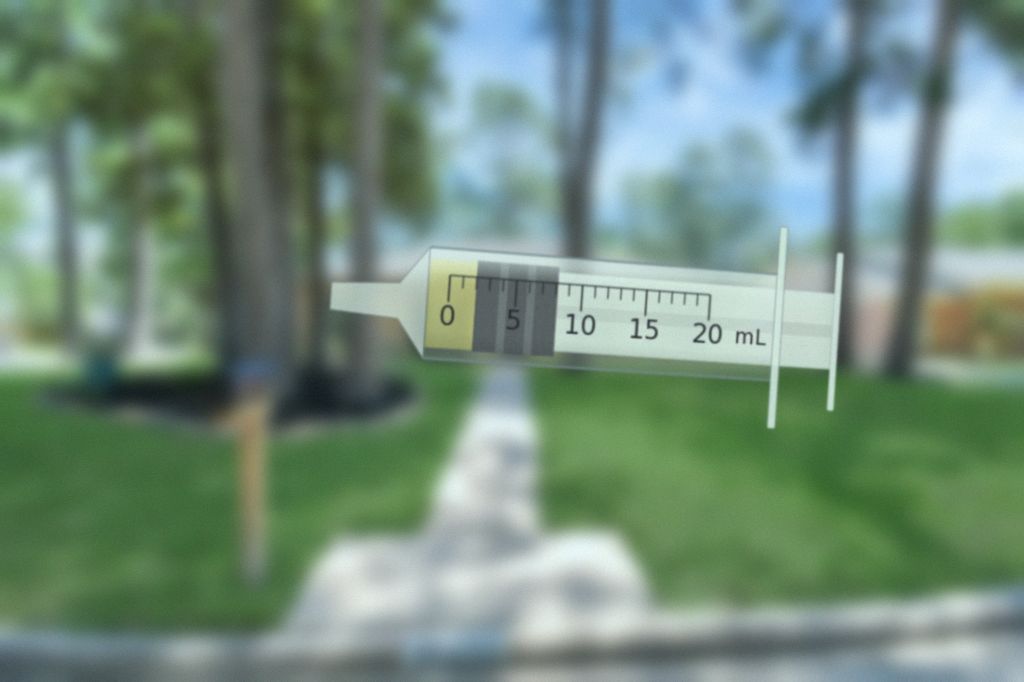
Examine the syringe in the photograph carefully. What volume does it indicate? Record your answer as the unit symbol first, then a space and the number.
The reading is mL 2
